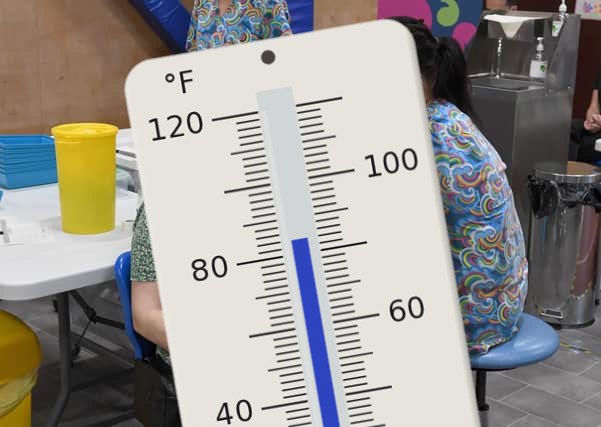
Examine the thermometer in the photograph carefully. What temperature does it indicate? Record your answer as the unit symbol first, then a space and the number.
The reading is °F 84
